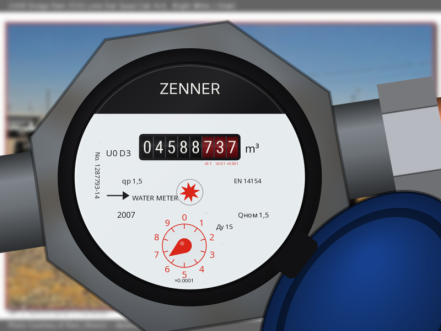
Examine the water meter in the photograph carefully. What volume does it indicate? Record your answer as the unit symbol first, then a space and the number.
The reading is m³ 4588.7376
